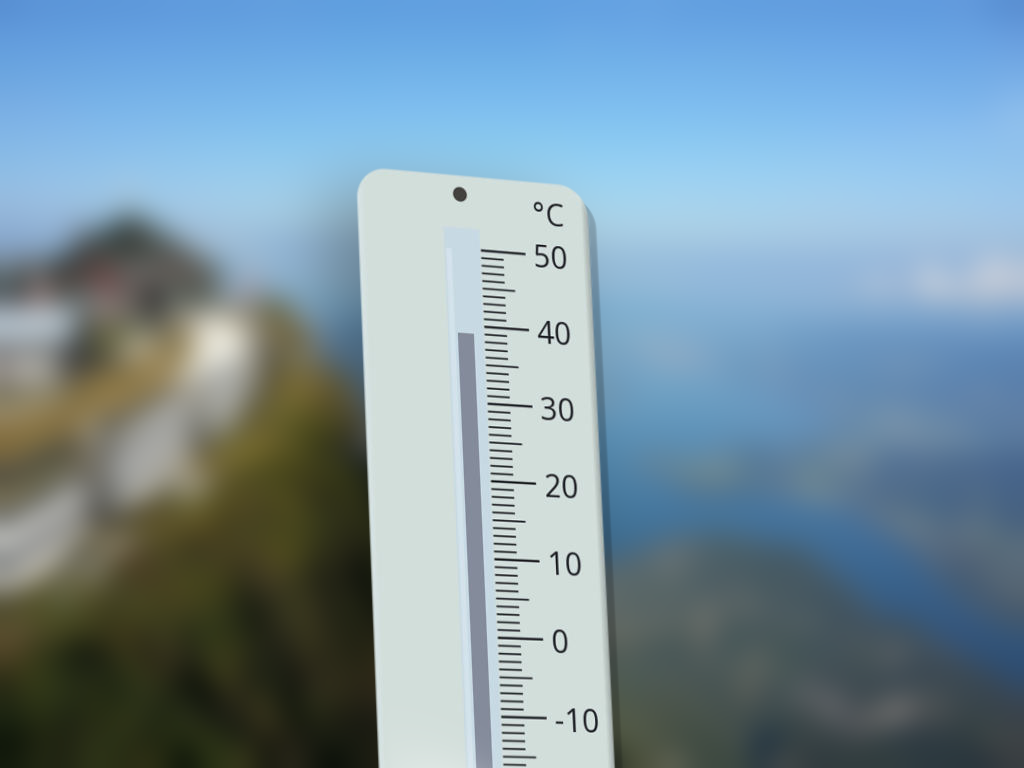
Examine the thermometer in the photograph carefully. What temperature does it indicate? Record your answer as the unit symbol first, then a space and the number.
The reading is °C 39
